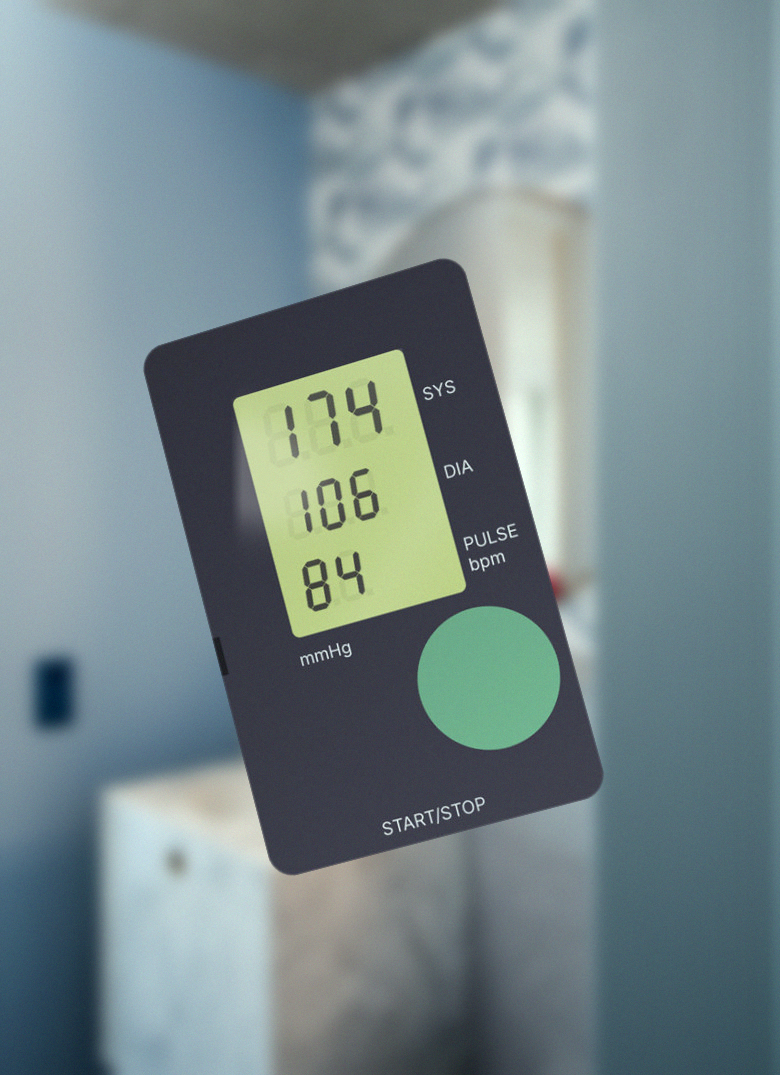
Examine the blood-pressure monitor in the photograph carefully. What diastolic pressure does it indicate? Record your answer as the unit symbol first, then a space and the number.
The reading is mmHg 106
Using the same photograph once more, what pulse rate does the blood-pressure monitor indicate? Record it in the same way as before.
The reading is bpm 84
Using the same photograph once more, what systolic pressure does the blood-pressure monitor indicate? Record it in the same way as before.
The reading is mmHg 174
